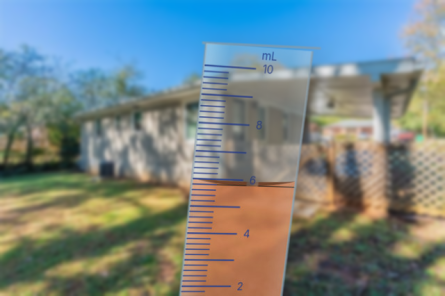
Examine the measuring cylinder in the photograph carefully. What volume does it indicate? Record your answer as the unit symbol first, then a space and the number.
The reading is mL 5.8
